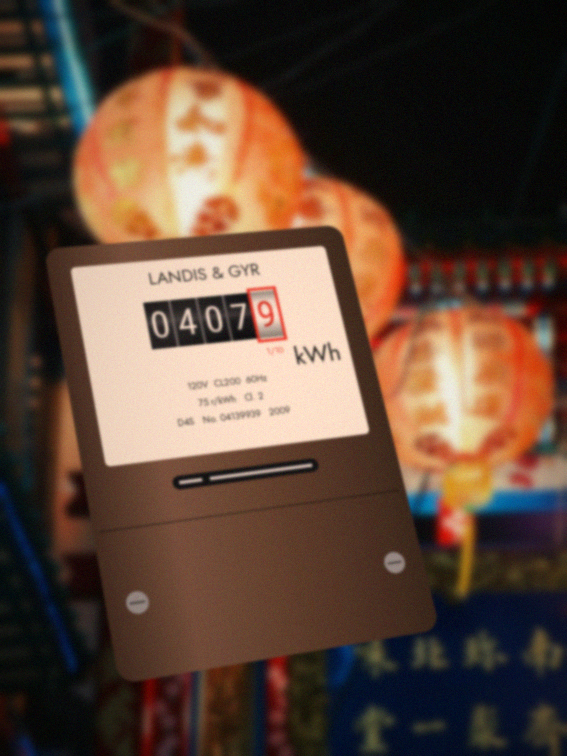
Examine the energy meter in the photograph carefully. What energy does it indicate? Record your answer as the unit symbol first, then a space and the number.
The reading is kWh 407.9
